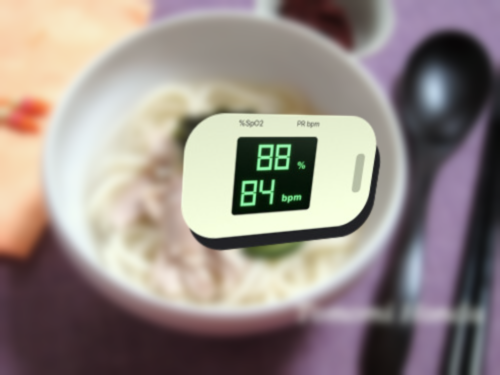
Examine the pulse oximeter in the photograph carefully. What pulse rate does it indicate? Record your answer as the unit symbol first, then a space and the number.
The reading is bpm 84
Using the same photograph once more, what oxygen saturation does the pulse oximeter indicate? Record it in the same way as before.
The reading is % 88
